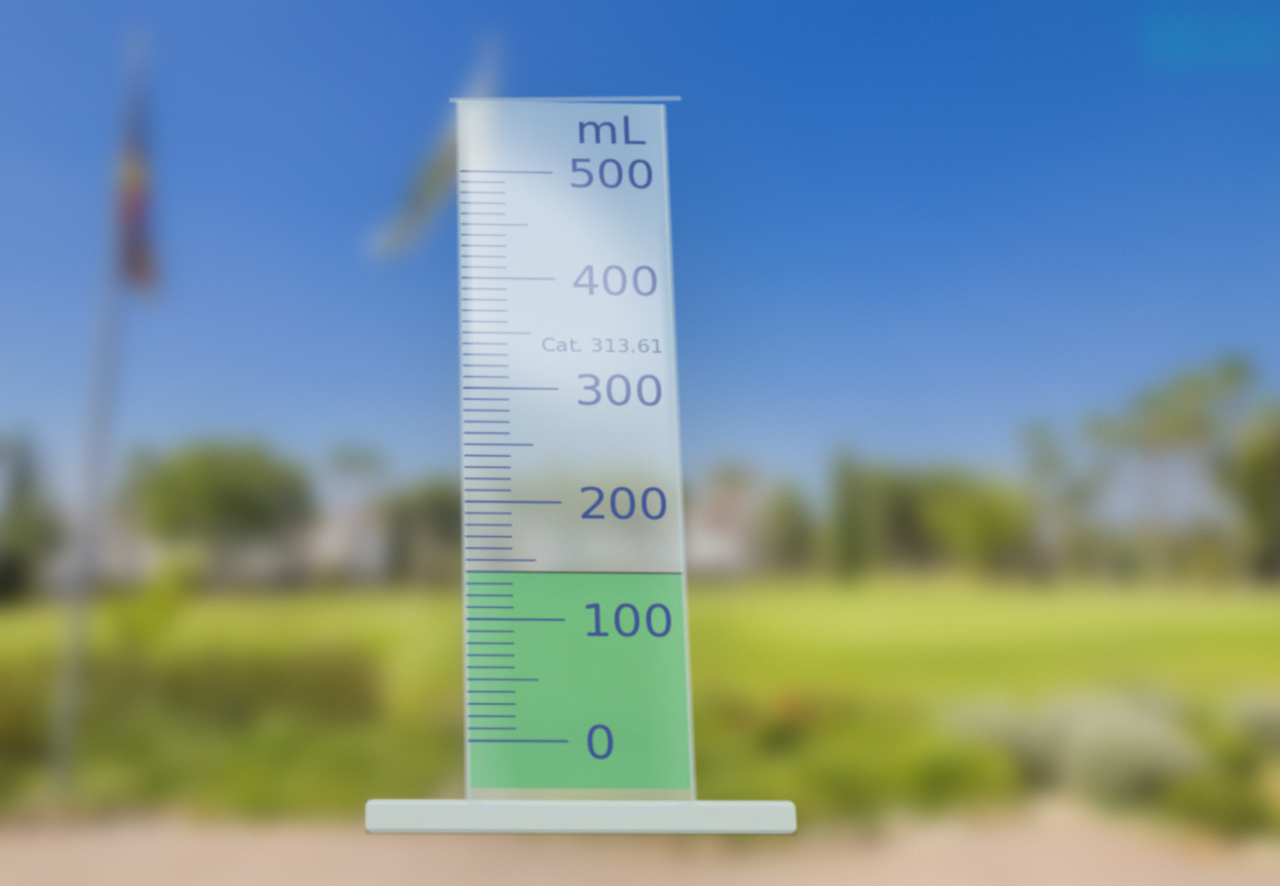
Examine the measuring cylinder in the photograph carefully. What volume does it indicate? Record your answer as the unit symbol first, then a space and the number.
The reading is mL 140
